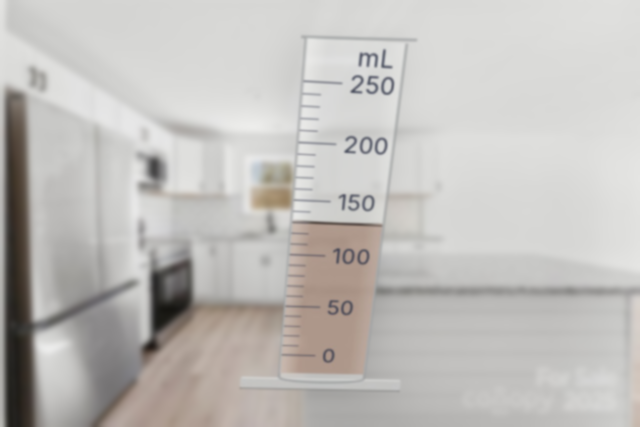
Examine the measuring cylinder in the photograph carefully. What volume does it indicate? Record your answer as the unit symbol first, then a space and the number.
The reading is mL 130
